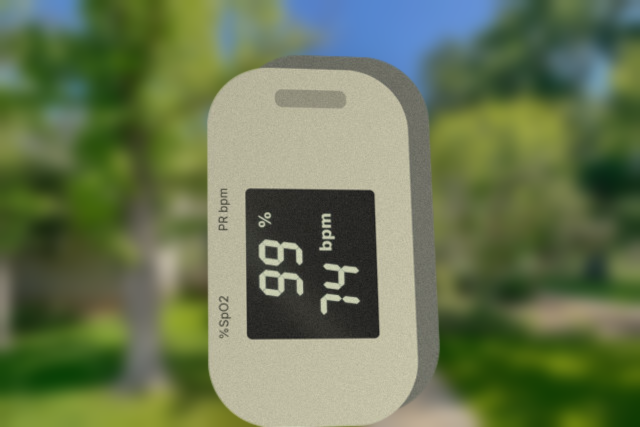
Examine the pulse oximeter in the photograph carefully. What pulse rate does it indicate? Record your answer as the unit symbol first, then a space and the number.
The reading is bpm 74
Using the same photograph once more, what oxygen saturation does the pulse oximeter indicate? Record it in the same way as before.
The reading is % 99
